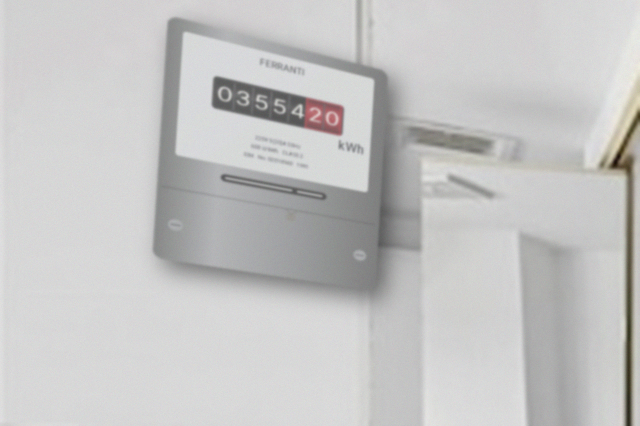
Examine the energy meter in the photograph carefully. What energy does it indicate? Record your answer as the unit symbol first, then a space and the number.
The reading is kWh 3554.20
